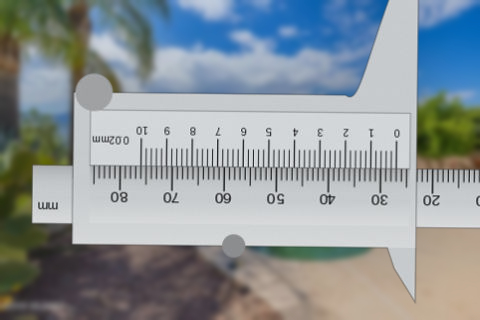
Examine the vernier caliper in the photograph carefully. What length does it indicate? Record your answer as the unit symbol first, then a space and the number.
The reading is mm 27.0
